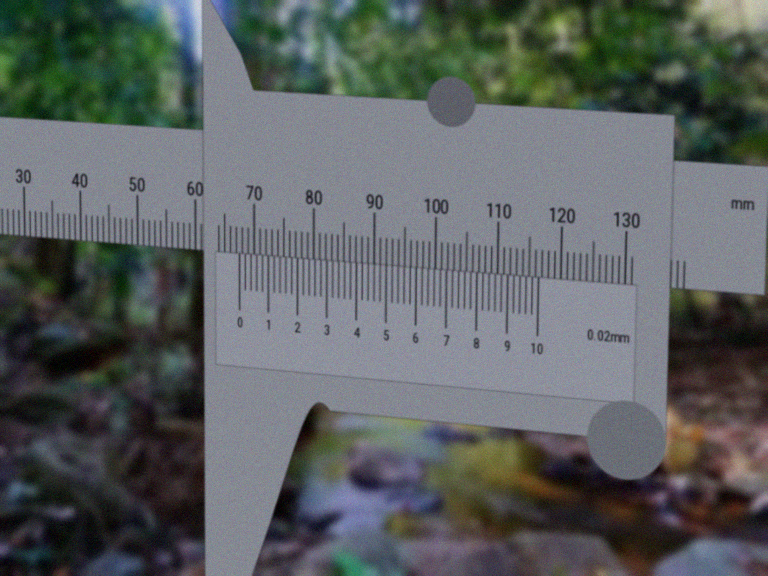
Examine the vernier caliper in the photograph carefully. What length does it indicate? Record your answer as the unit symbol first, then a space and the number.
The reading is mm 67.5
